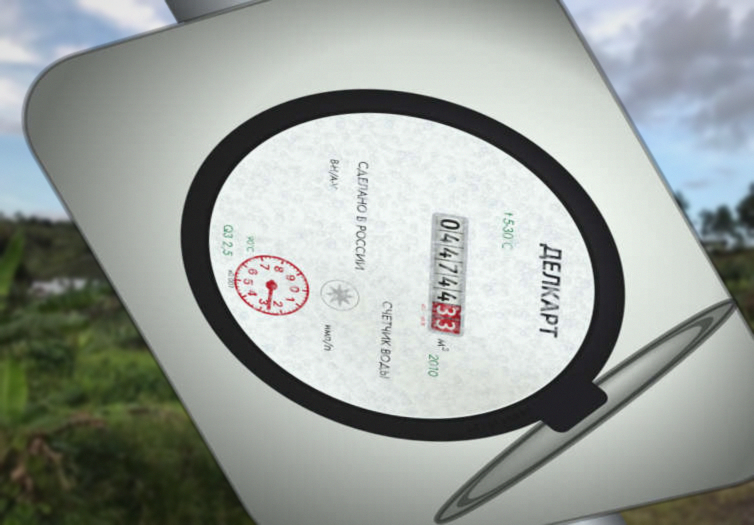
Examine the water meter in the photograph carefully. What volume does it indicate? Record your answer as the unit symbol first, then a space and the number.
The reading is m³ 44744.332
